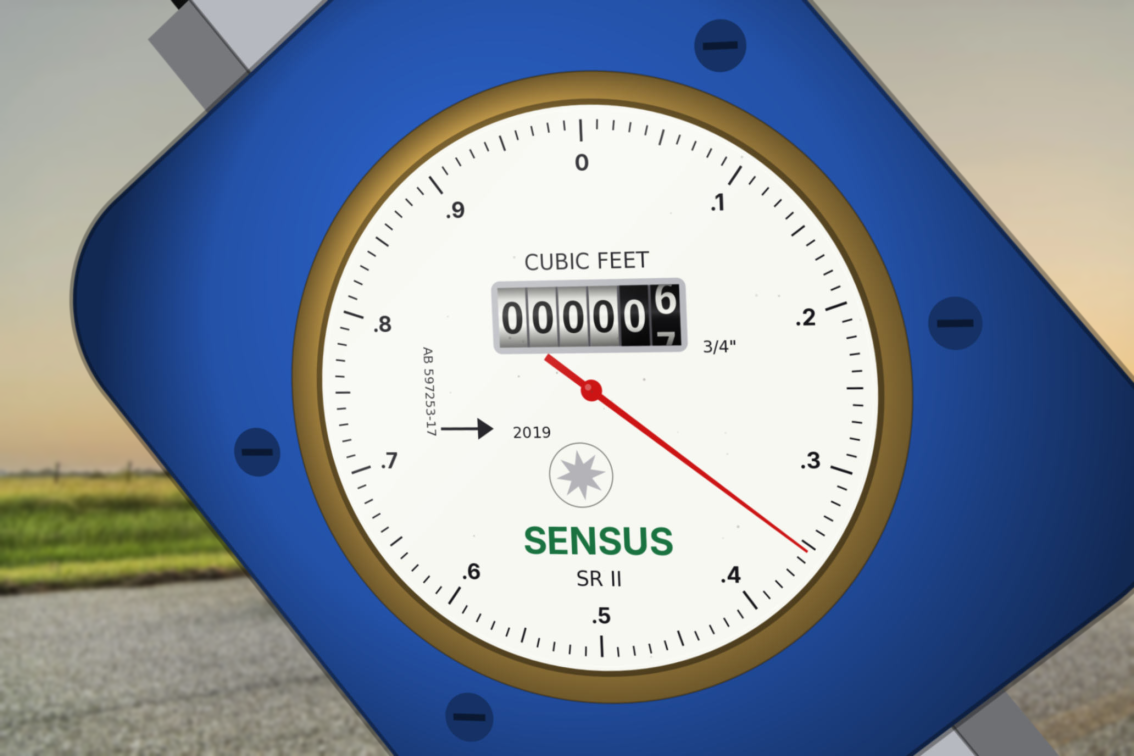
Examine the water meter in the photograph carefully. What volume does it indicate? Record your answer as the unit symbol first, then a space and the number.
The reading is ft³ 6.35
